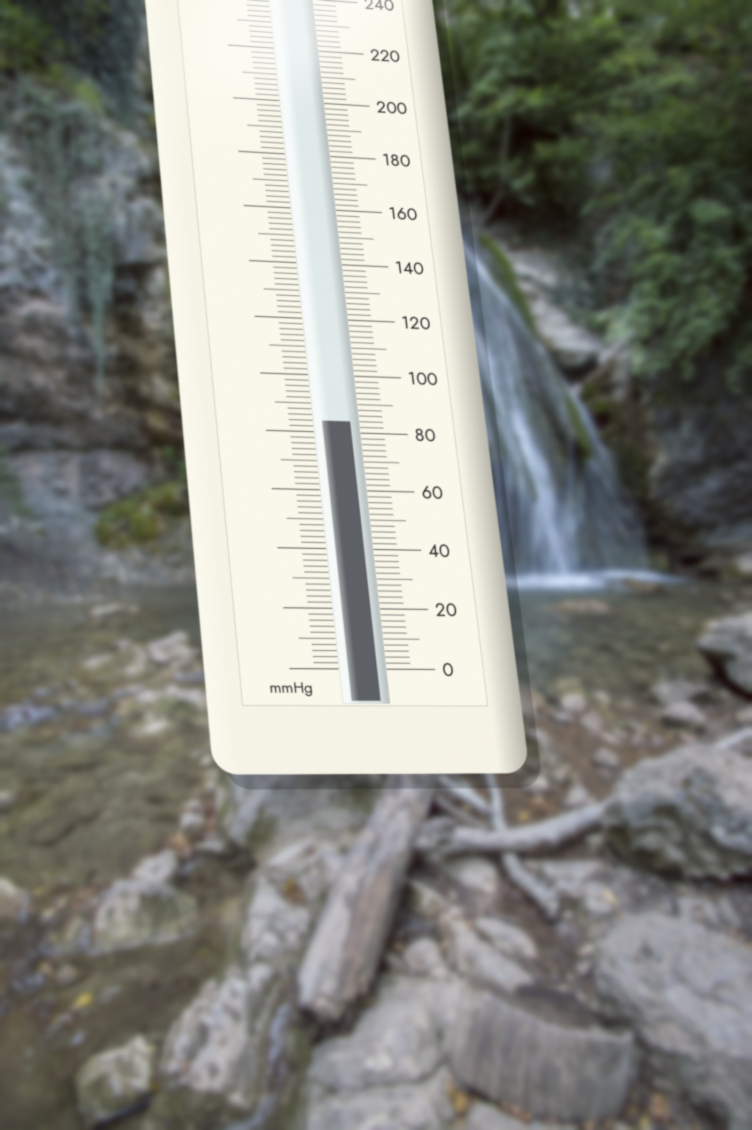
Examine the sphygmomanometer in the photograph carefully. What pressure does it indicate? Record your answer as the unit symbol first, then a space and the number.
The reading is mmHg 84
